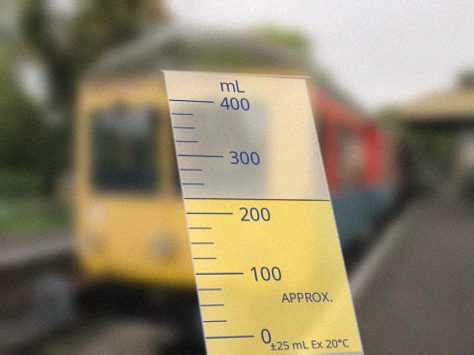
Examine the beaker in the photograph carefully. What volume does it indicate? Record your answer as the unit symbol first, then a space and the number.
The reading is mL 225
